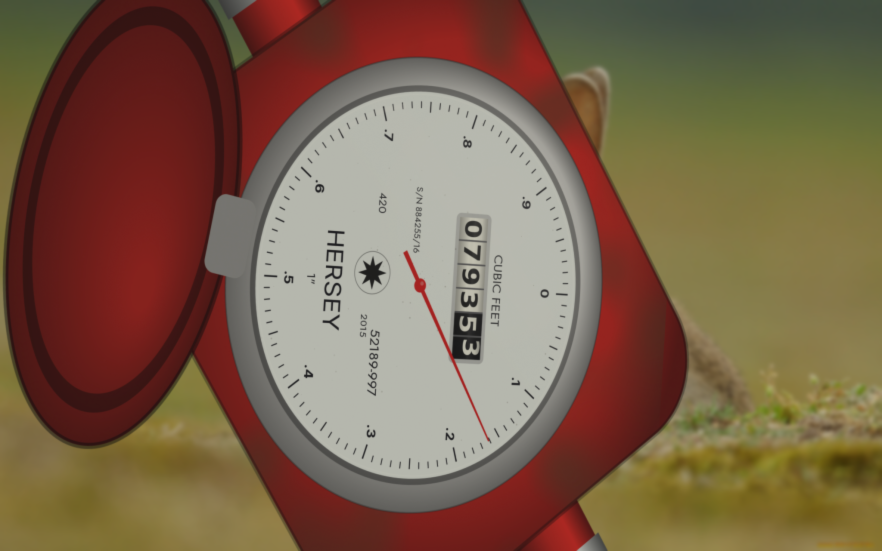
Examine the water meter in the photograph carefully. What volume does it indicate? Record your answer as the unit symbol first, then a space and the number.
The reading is ft³ 79353.16
